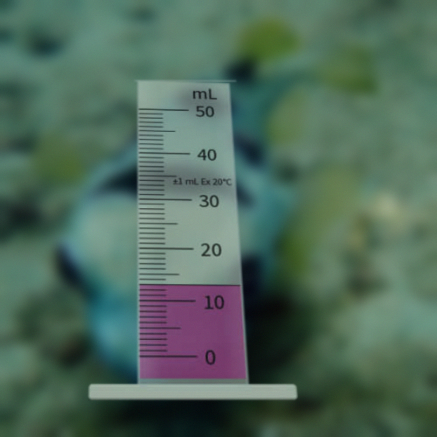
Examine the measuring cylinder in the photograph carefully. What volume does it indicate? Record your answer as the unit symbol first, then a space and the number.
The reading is mL 13
